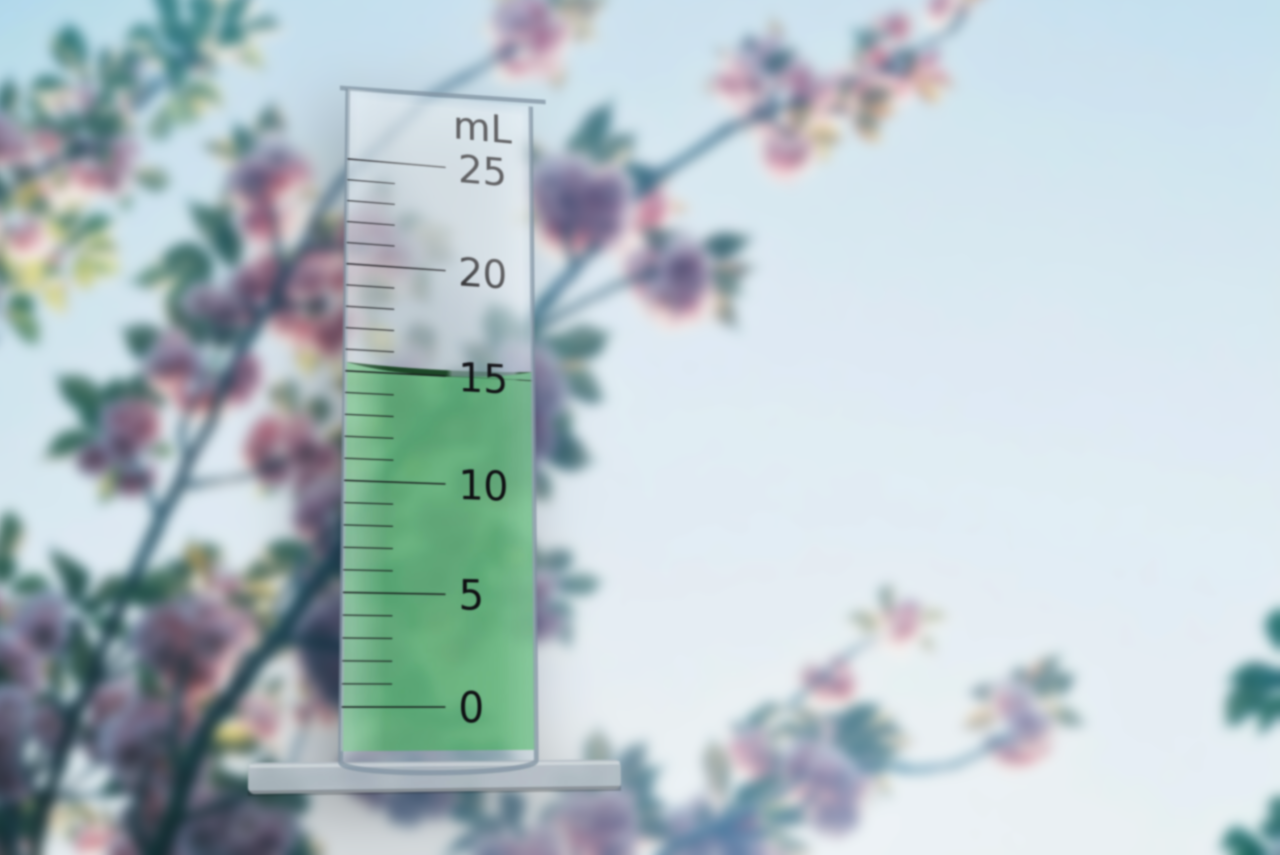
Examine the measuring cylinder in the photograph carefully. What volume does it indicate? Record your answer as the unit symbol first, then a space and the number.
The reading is mL 15
